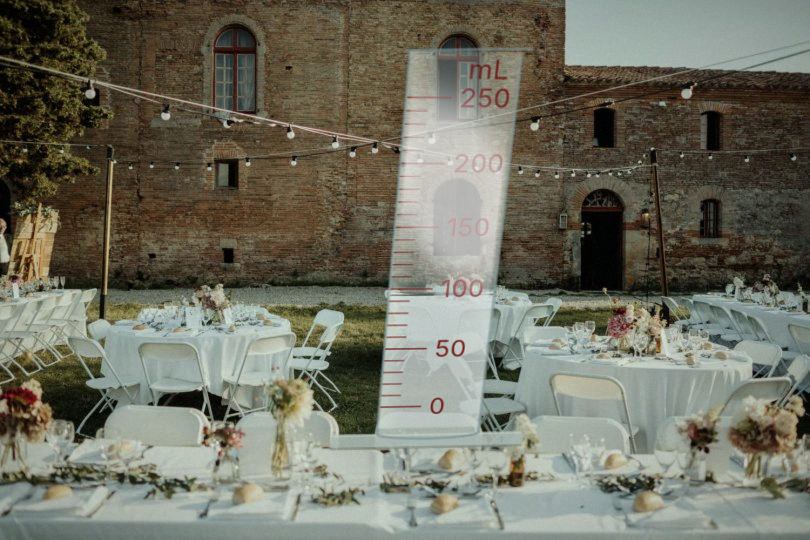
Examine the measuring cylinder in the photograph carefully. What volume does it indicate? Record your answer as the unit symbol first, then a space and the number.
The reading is mL 95
